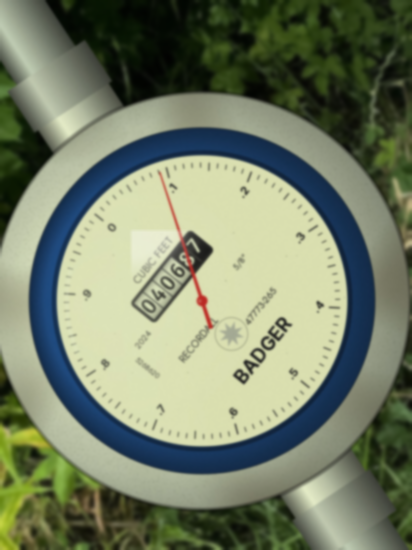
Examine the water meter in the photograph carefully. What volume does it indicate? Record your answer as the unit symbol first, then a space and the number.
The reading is ft³ 40687.09
